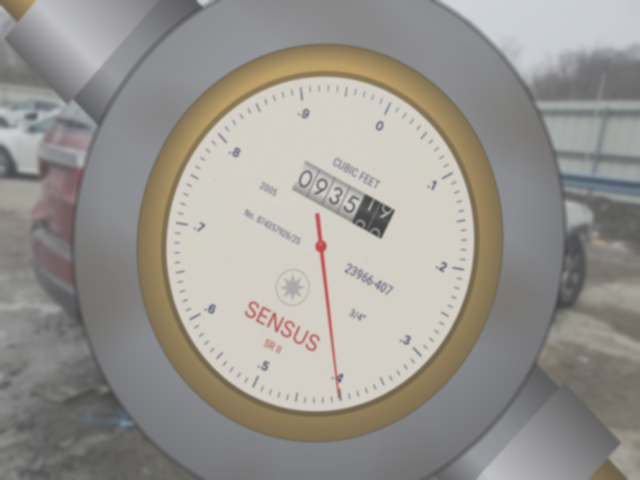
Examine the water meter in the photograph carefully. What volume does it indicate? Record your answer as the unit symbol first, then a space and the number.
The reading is ft³ 93519.40
